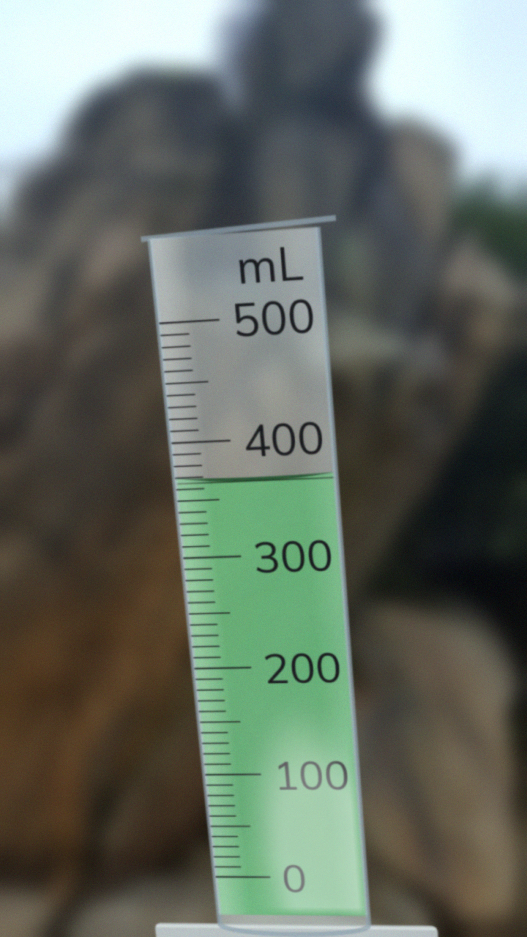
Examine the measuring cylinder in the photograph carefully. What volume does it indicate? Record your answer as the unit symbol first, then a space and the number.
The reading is mL 365
